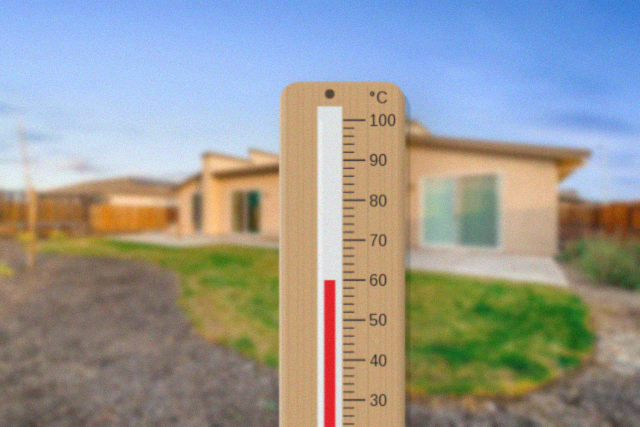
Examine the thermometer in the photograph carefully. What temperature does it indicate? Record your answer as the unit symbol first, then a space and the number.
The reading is °C 60
